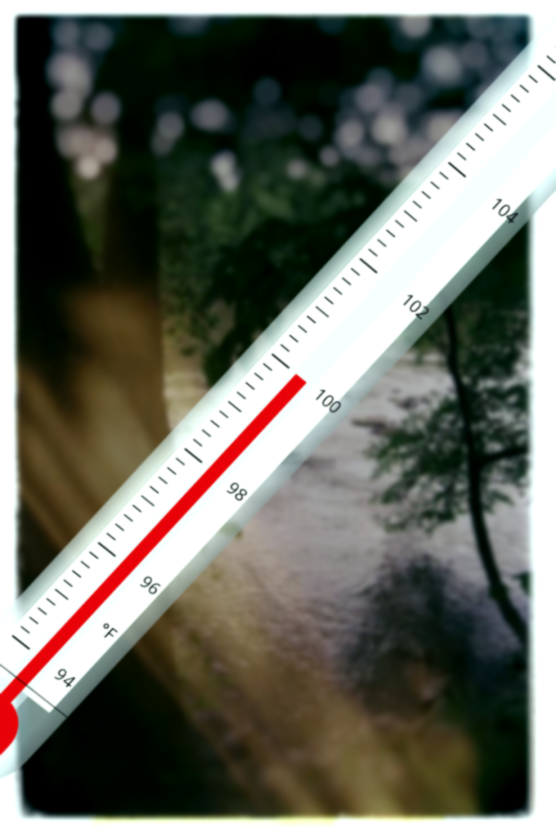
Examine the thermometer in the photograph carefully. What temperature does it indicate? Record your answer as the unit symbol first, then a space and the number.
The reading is °F 100
